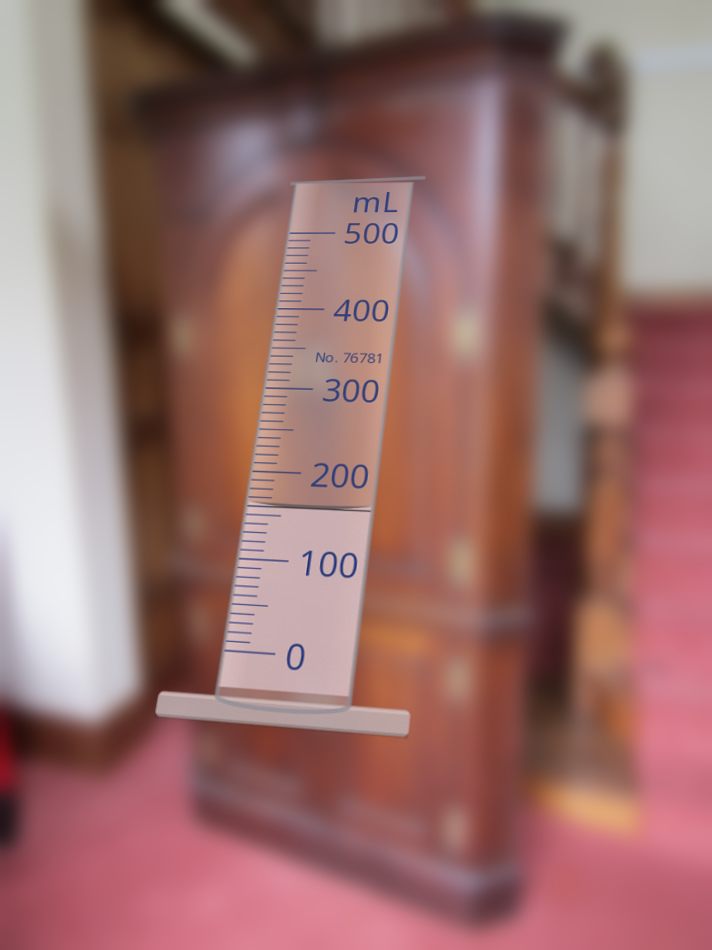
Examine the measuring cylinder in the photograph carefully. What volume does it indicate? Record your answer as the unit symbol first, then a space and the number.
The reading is mL 160
